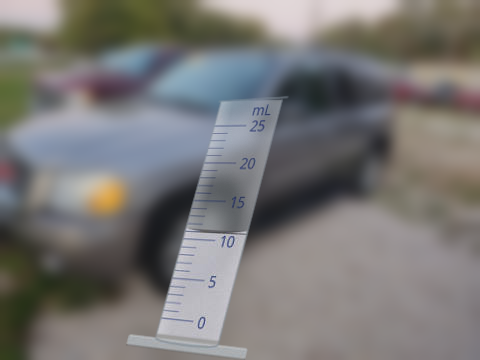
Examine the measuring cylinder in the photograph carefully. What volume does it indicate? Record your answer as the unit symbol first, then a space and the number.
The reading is mL 11
